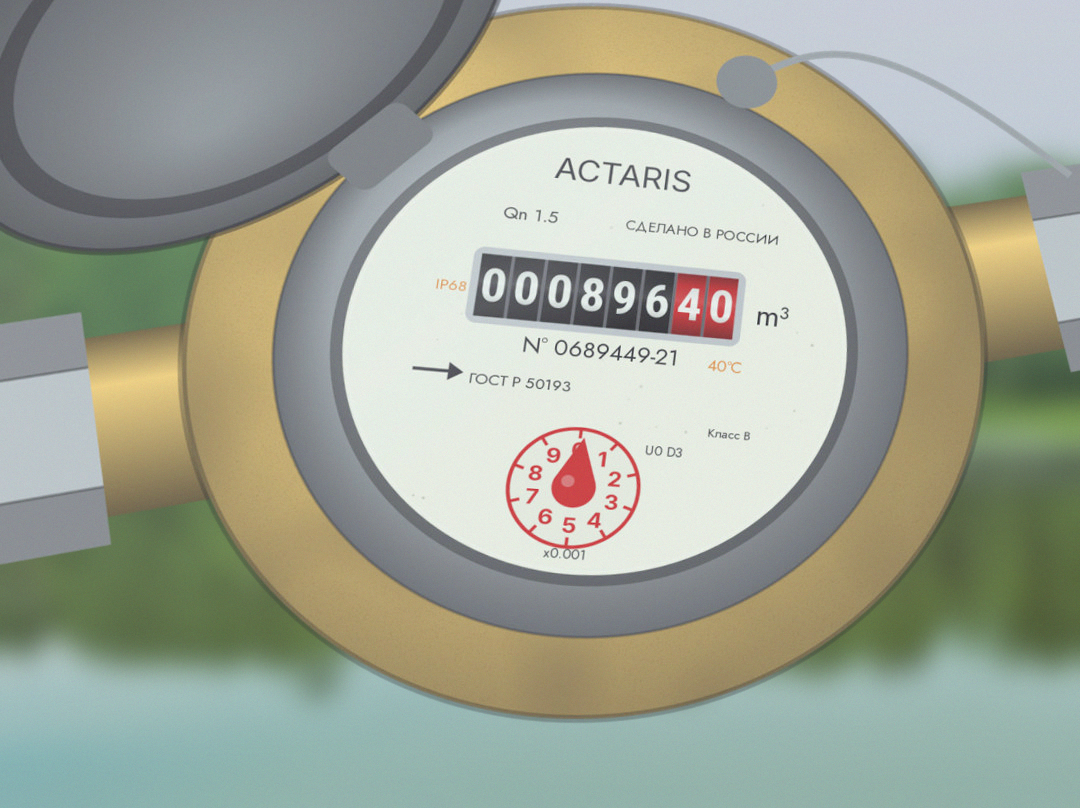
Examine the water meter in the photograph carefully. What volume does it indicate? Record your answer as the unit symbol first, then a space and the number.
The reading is m³ 896.400
